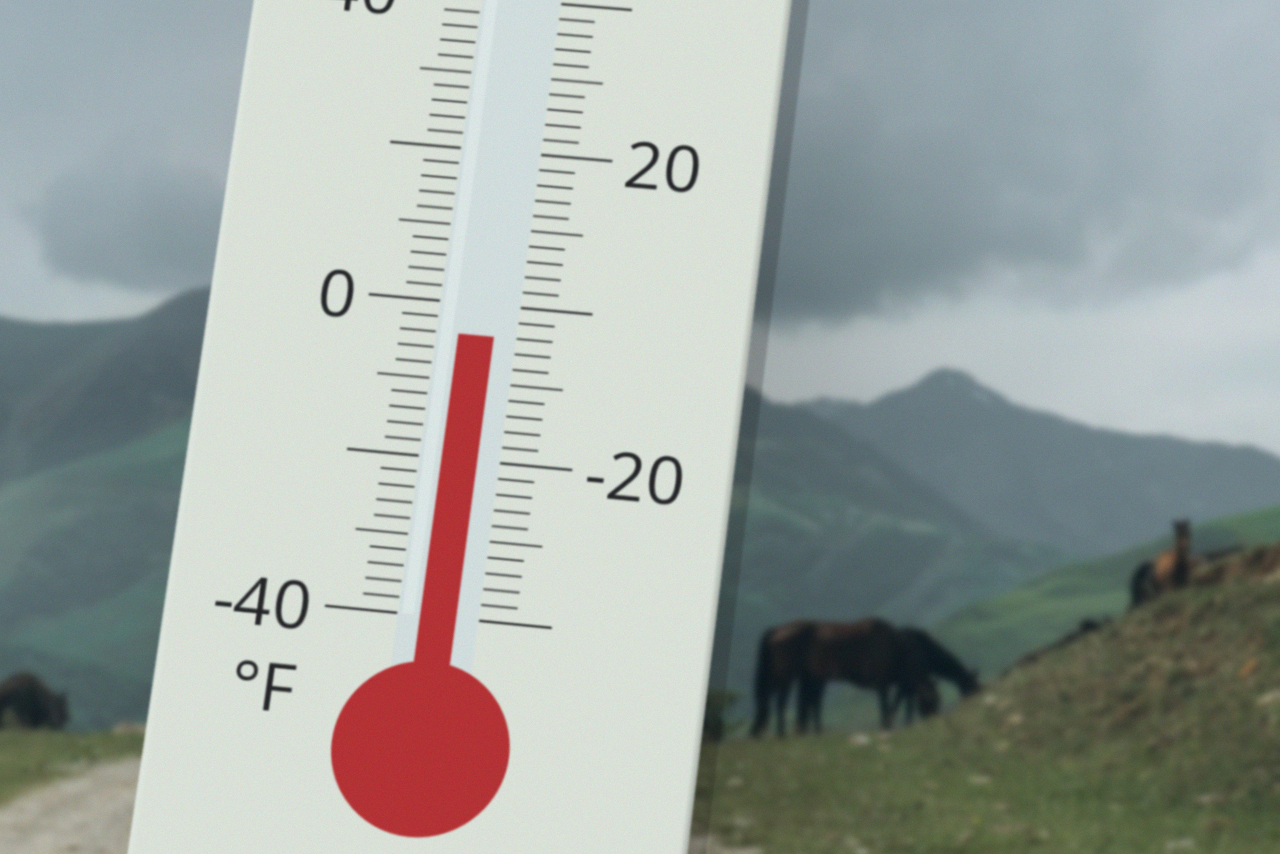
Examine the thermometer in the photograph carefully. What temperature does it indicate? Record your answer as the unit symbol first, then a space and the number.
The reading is °F -4
